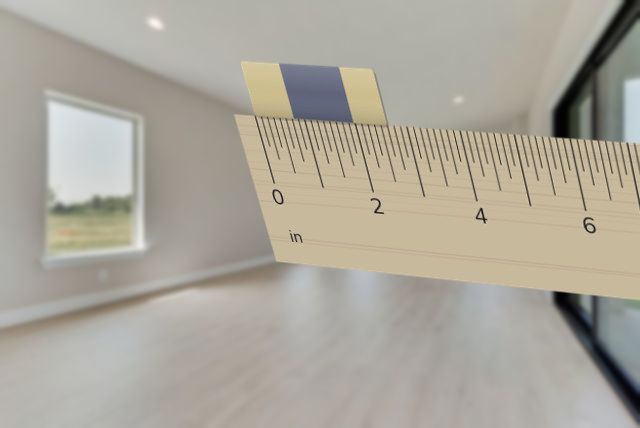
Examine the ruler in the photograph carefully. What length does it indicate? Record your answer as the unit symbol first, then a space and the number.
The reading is in 2.625
